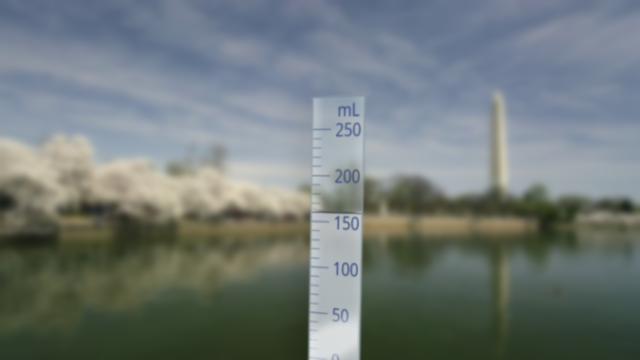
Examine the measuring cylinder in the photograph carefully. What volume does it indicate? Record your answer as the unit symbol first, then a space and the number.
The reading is mL 160
